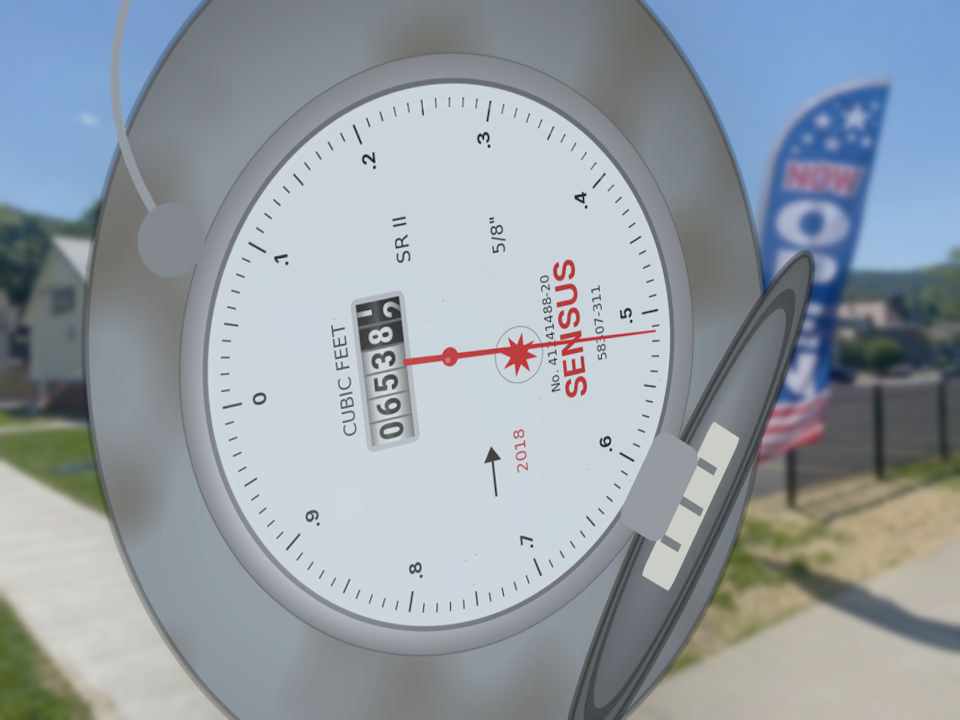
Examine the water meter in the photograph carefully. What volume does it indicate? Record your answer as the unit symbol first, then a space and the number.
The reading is ft³ 65381.51
